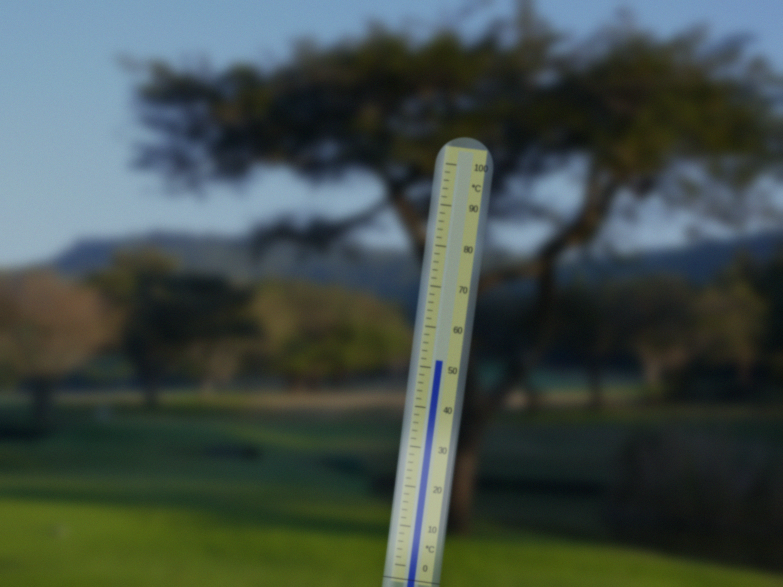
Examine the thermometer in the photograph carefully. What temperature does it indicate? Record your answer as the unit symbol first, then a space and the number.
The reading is °C 52
